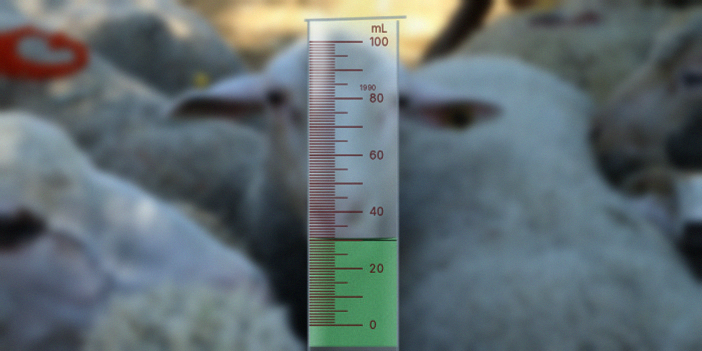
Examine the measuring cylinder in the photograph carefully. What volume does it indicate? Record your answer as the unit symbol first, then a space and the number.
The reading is mL 30
